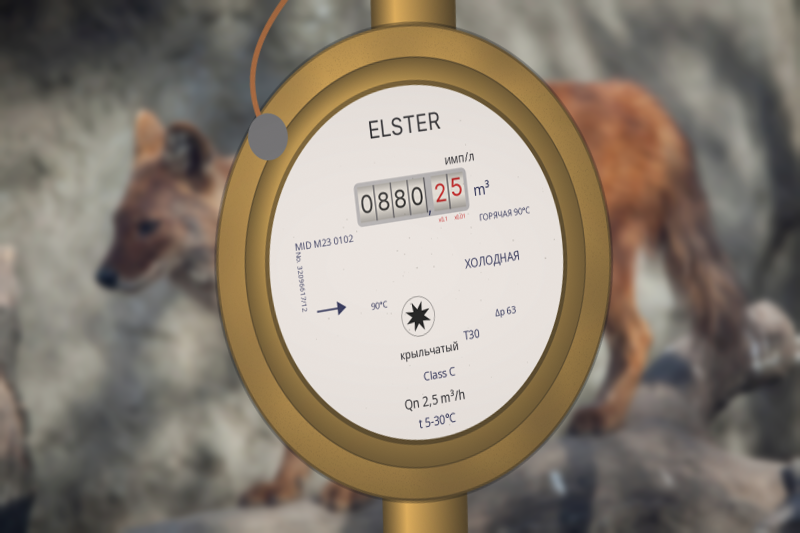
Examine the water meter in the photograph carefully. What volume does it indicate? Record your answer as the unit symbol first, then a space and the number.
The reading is m³ 880.25
